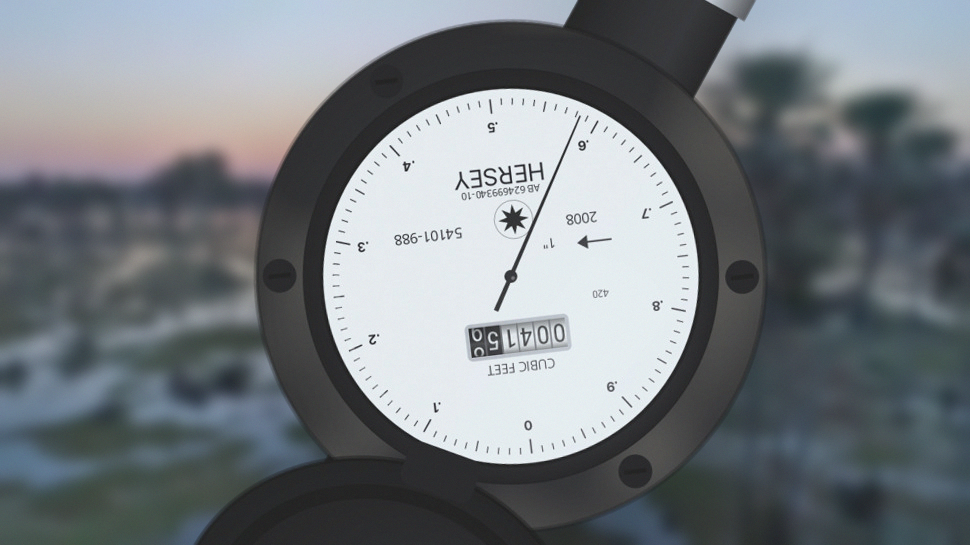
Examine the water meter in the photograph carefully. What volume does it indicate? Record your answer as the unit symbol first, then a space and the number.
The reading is ft³ 4158.58
